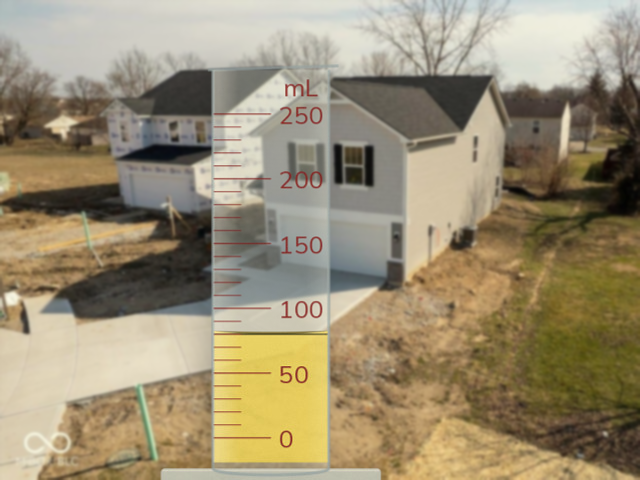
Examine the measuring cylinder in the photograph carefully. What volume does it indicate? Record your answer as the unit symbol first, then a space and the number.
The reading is mL 80
